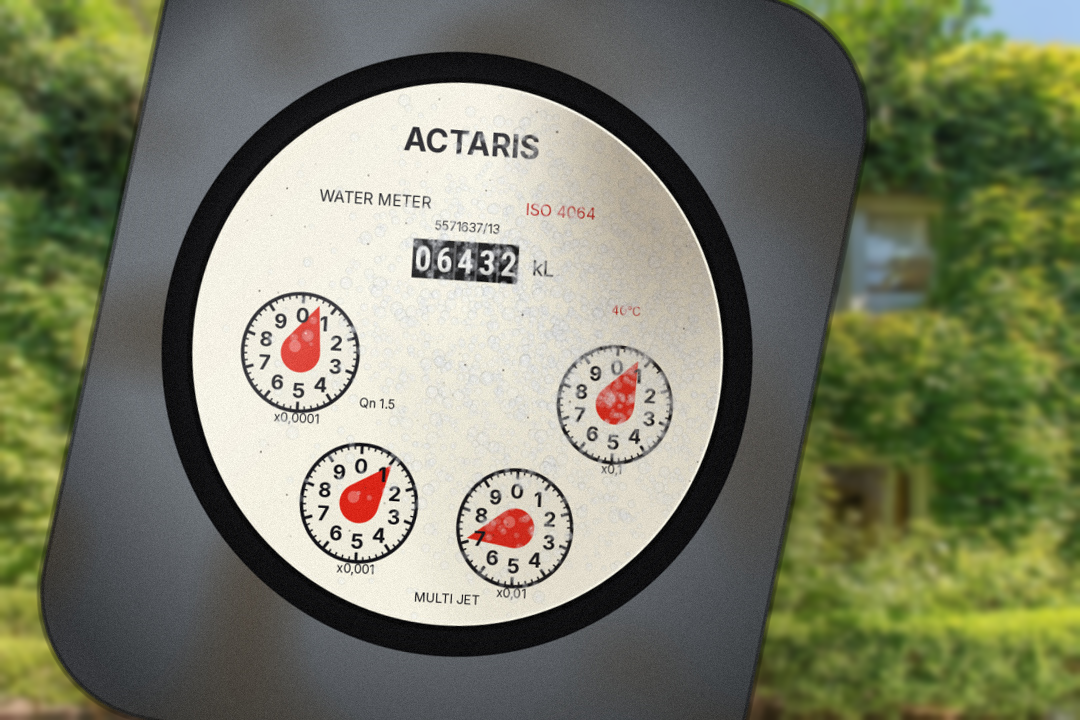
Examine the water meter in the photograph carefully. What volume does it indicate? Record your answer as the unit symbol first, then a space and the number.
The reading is kL 6432.0710
